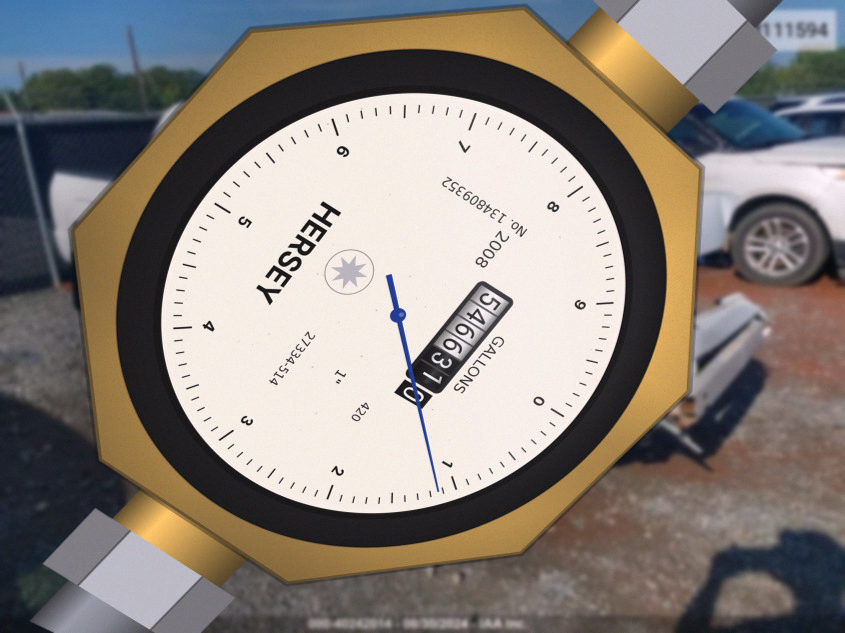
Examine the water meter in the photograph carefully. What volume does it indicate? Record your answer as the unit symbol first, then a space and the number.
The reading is gal 5466311.1
